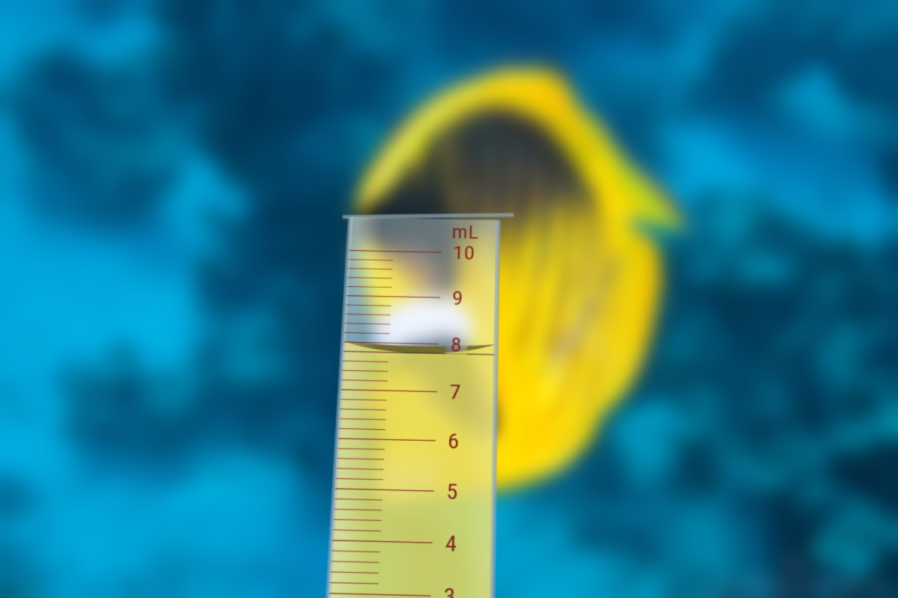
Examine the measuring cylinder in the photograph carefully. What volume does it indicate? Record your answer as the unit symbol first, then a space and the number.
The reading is mL 7.8
